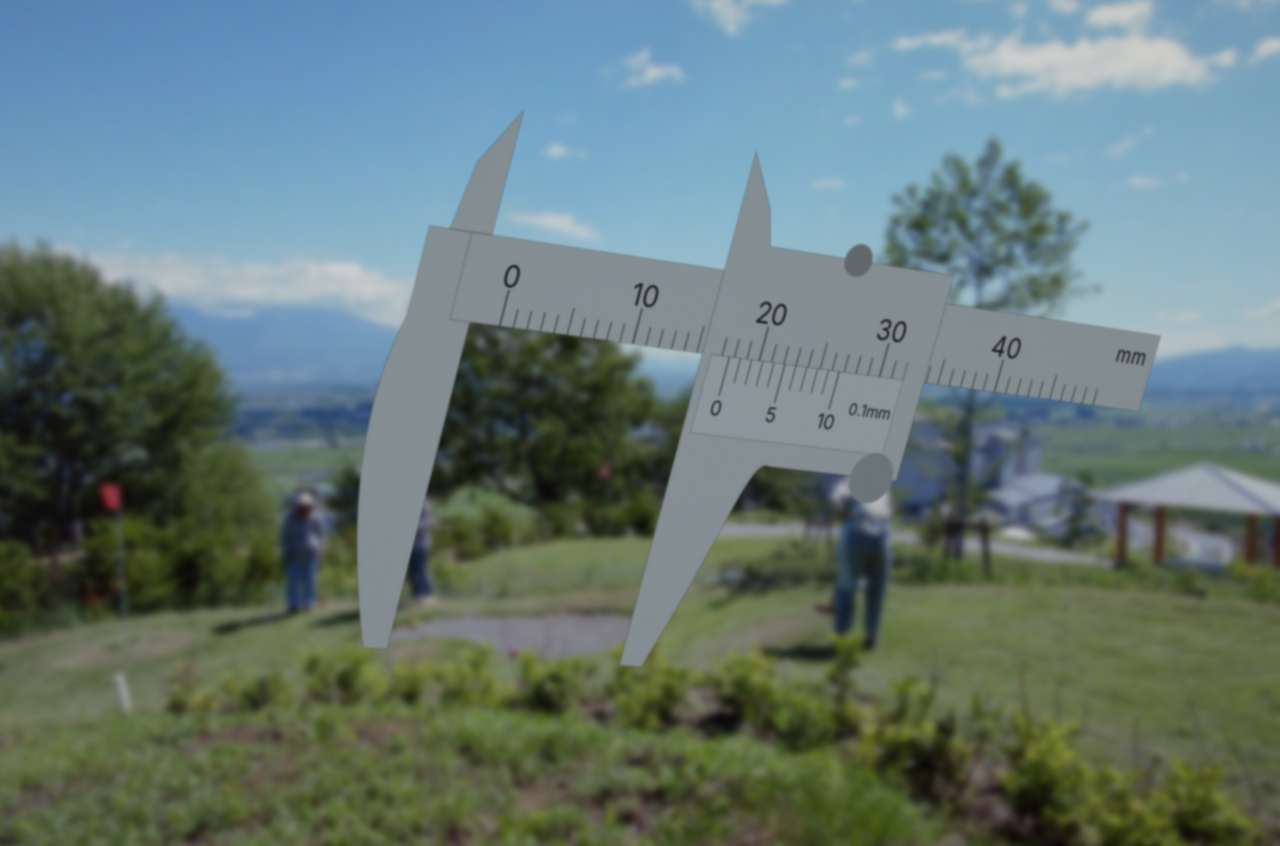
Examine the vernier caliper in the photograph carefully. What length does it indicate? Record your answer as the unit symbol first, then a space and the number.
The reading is mm 17.6
